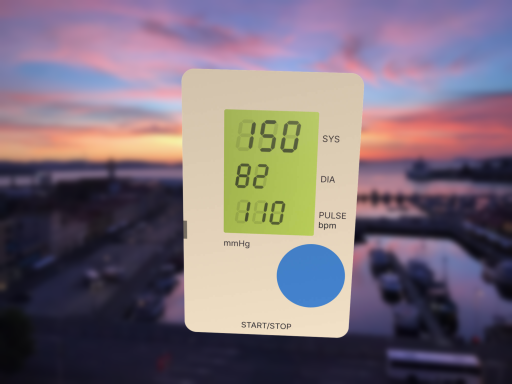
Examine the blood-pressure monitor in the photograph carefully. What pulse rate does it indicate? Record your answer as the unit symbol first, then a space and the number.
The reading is bpm 110
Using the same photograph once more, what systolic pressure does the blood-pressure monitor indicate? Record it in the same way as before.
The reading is mmHg 150
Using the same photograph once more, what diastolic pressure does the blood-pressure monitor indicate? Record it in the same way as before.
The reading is mmHg 82
